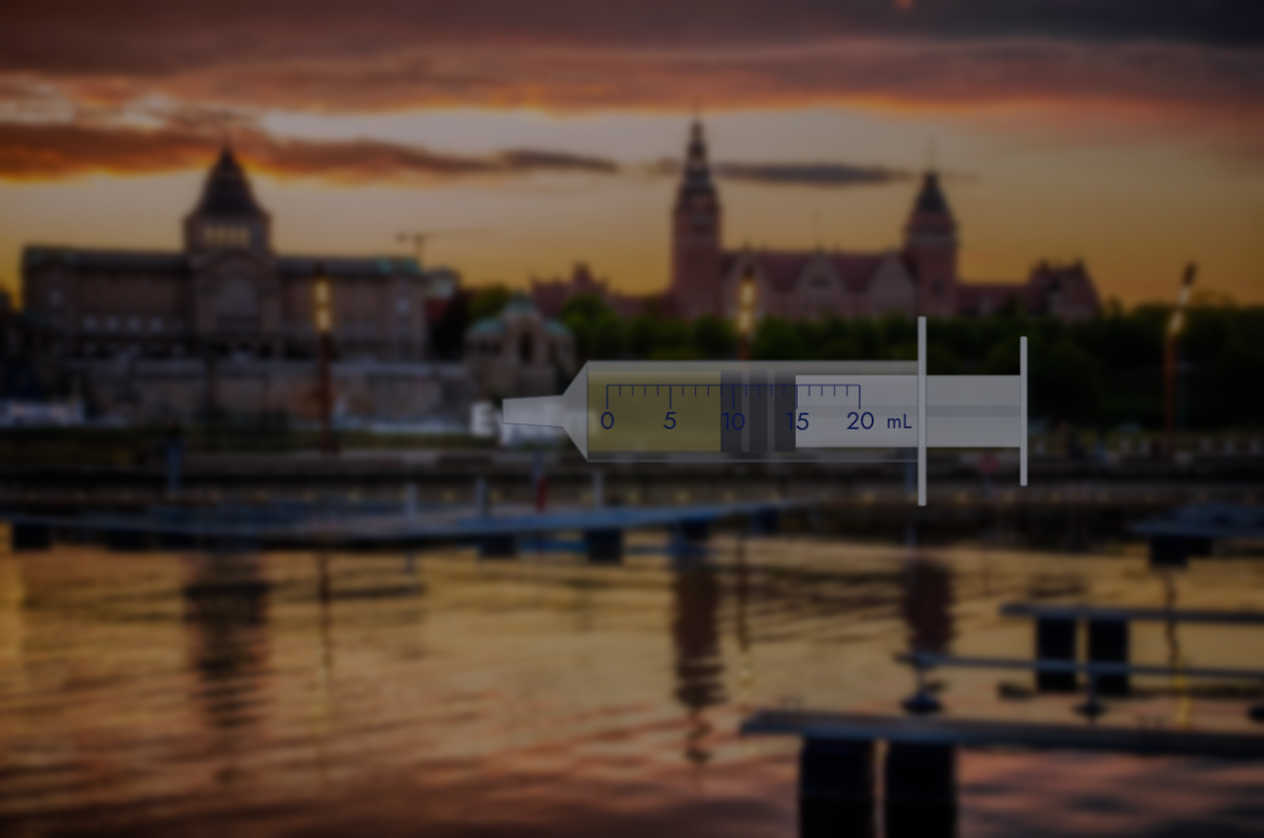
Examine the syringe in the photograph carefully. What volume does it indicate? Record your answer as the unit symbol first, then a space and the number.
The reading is mL 9
